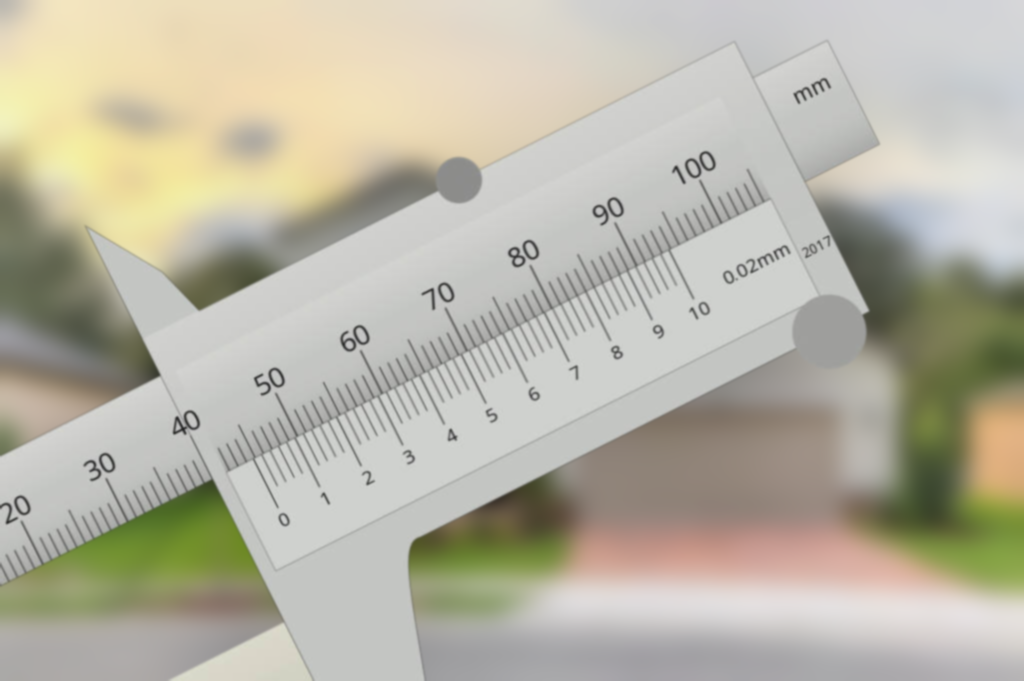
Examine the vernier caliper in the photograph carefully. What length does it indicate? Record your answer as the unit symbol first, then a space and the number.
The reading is mm 44.8
